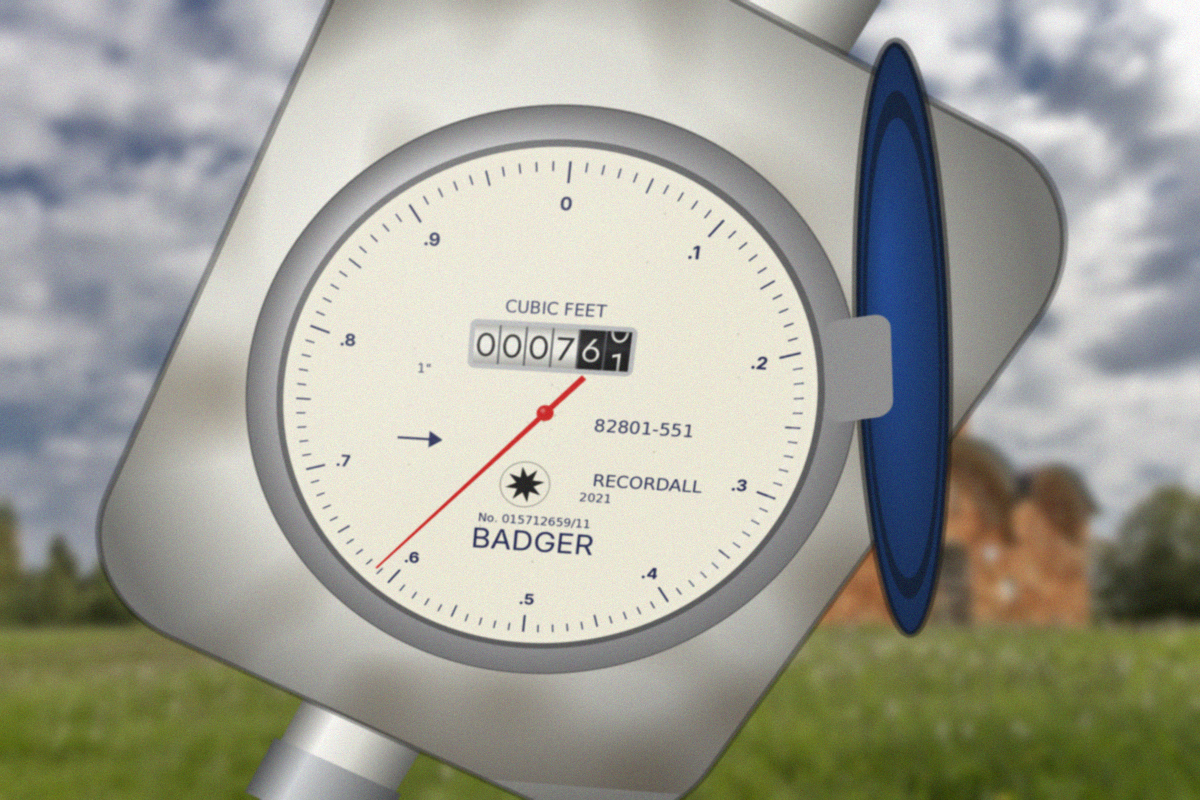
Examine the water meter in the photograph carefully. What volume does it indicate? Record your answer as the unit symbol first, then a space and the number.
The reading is ft³ 760.61
